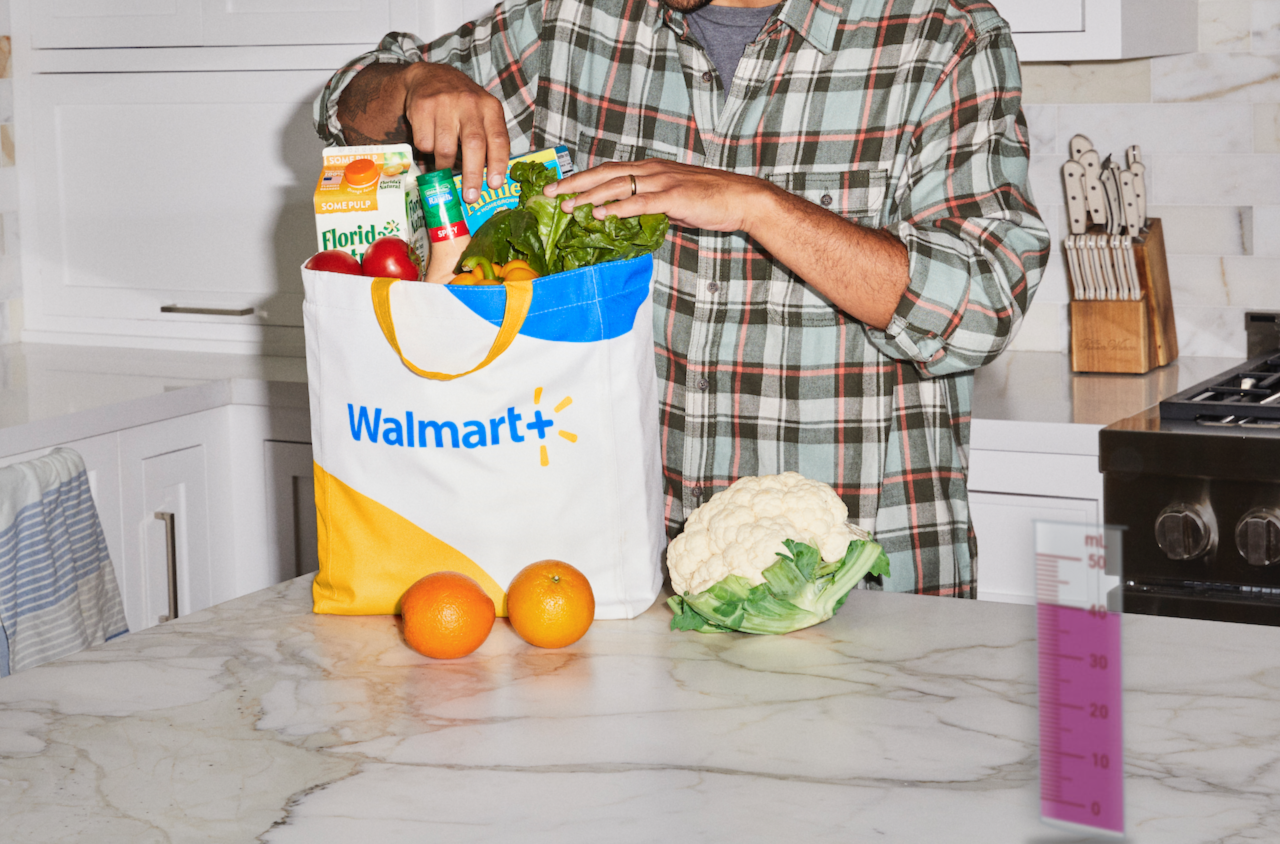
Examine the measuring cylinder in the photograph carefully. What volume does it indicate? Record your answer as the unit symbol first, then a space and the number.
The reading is mL 40
